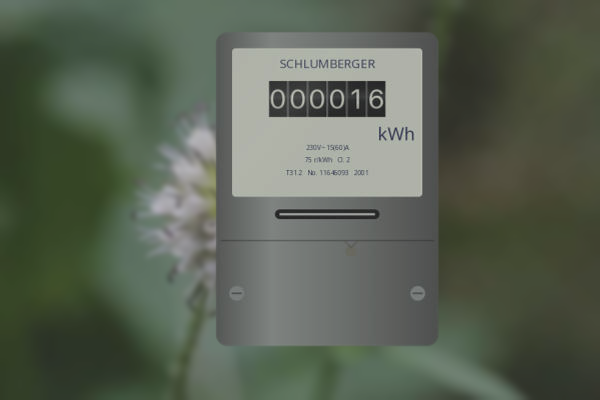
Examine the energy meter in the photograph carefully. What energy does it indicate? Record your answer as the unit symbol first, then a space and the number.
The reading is kWh 16
